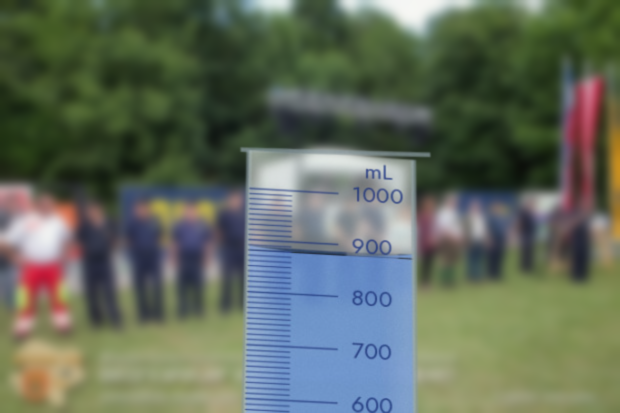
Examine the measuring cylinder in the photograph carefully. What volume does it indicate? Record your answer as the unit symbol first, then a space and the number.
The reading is mL 880
